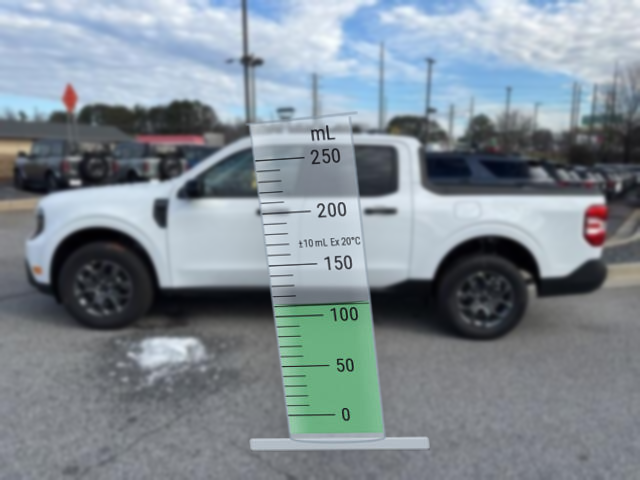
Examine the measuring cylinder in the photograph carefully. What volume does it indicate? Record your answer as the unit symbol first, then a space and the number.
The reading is mL 110
